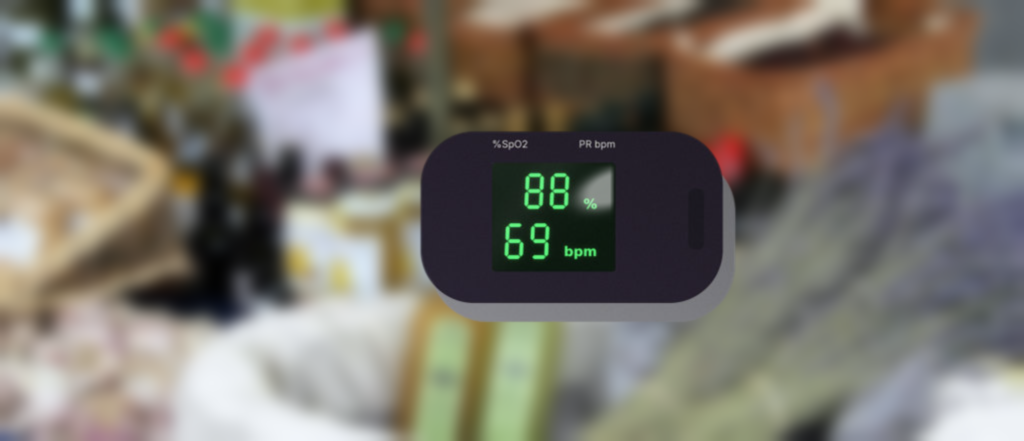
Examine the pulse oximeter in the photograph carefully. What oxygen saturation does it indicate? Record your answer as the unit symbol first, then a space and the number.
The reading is % 88
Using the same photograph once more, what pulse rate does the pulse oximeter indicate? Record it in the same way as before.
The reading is bpm 69
